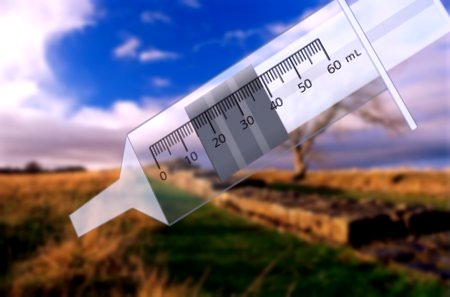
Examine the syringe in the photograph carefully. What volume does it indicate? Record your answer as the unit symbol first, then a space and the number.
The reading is mL 15
